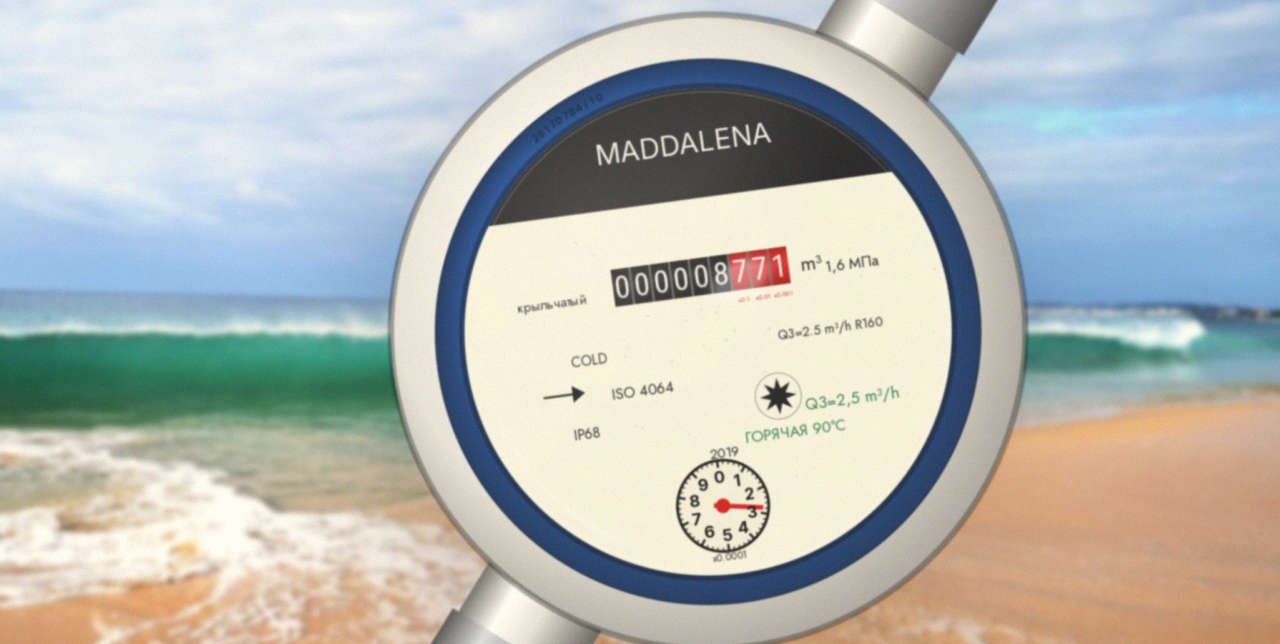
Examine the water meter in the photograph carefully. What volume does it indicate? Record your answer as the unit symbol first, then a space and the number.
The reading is m³ 8.7712
